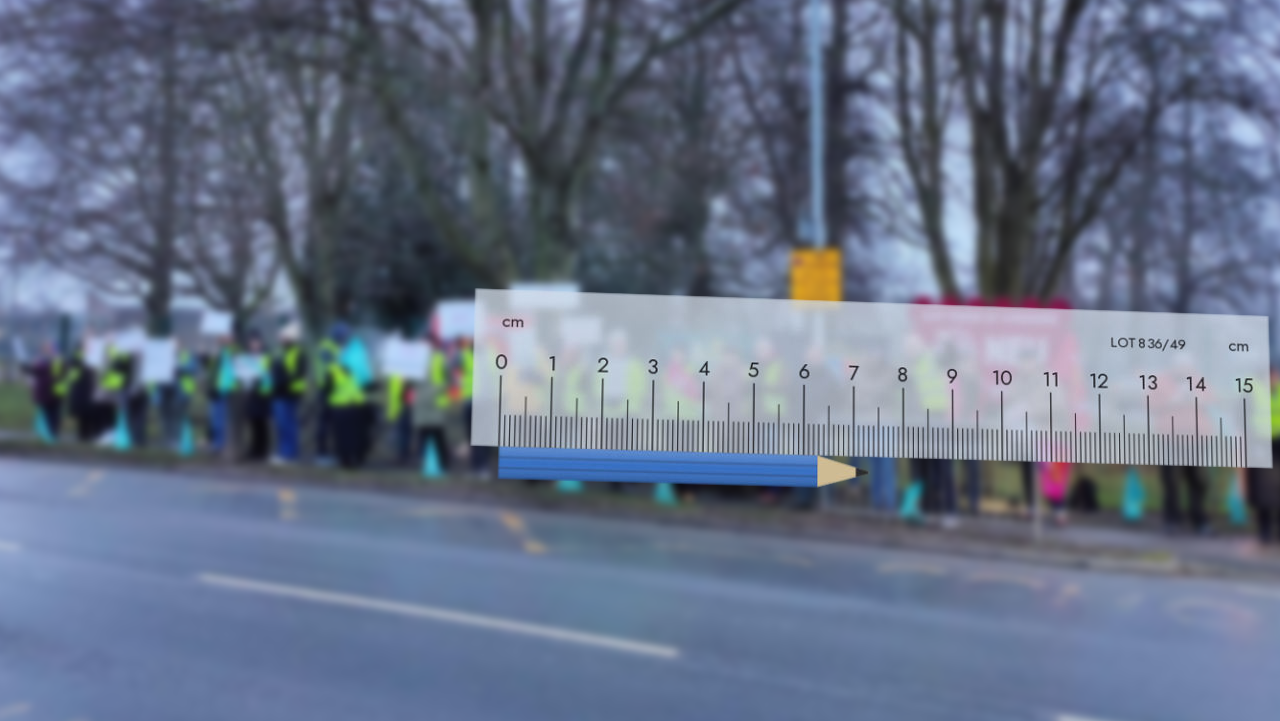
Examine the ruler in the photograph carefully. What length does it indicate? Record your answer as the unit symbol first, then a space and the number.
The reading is cm 7.3
